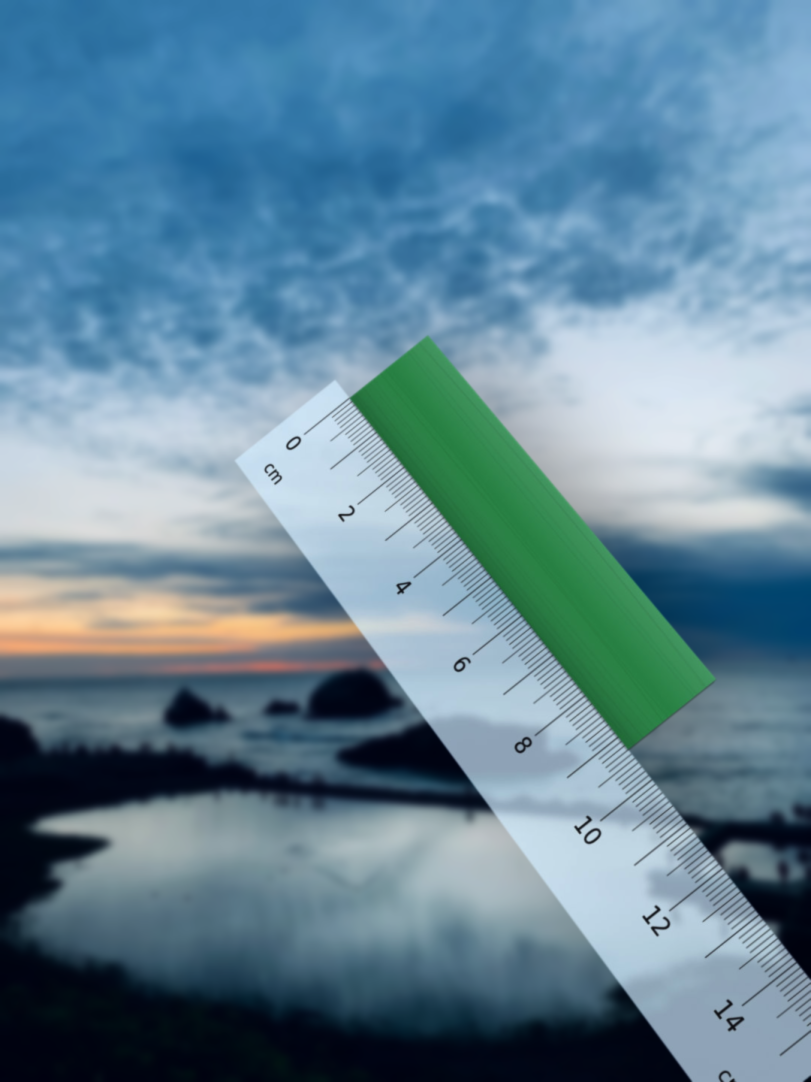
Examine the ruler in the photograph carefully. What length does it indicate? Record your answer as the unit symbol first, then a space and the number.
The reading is cm 9.3
